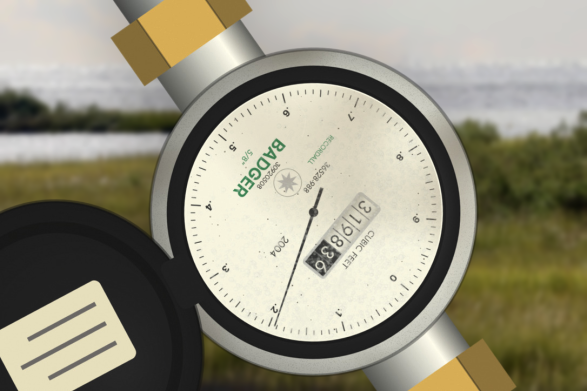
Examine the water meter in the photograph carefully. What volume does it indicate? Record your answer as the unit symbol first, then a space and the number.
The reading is ft³ 319836.19
